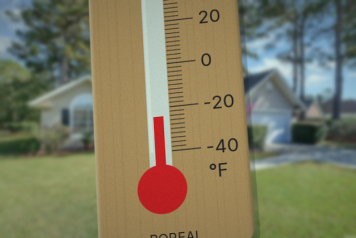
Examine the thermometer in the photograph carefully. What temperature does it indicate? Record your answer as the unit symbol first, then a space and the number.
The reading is °F -24
